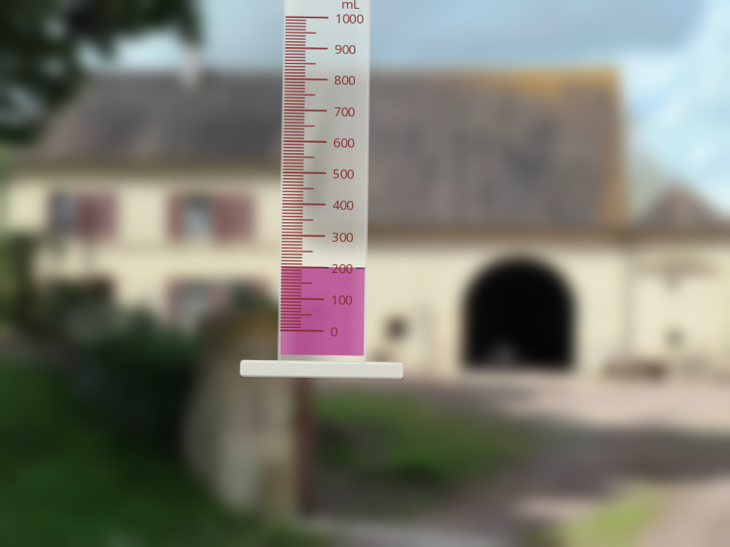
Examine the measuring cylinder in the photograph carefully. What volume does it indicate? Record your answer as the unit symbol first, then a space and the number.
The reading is mL 200
